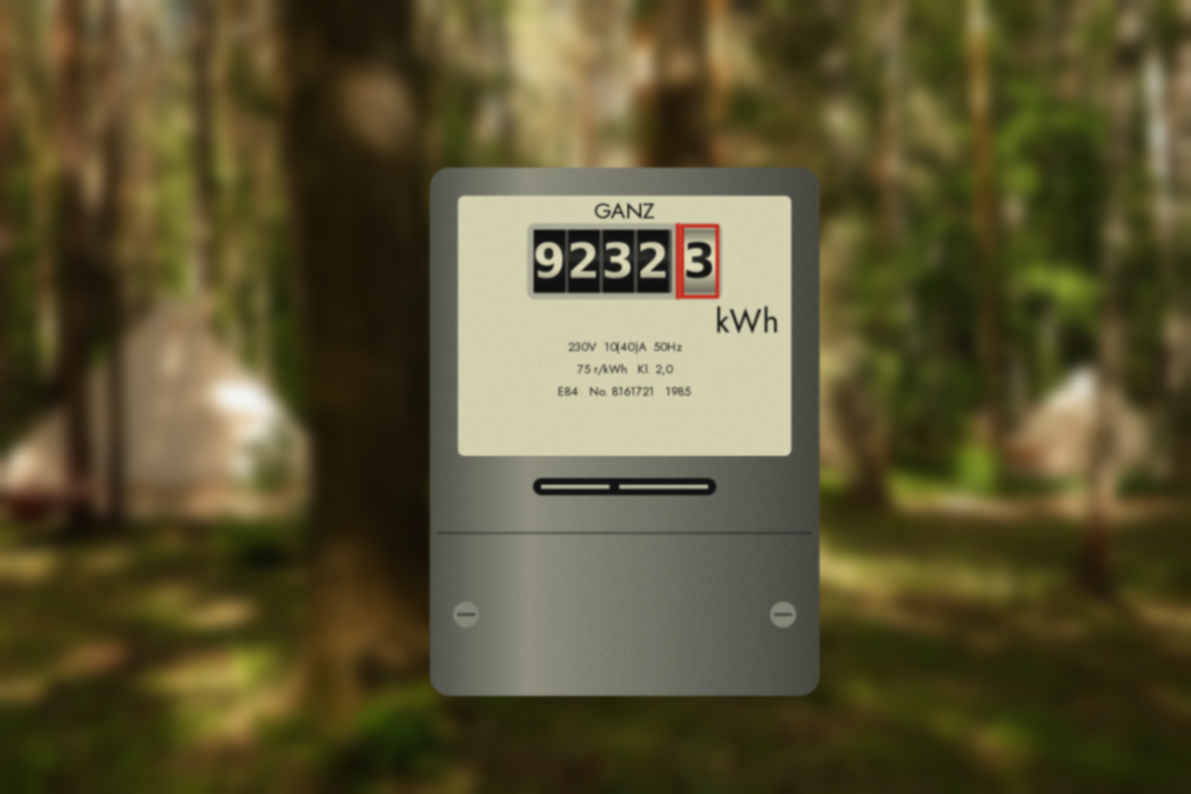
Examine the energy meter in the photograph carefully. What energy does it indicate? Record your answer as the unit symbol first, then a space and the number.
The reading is kWh 9232.3
